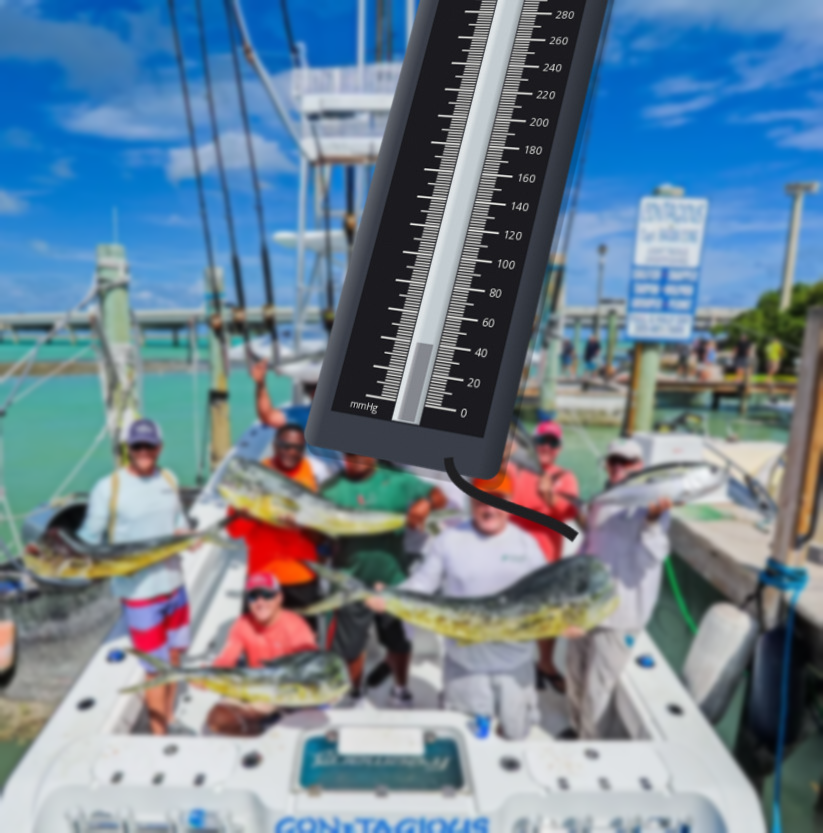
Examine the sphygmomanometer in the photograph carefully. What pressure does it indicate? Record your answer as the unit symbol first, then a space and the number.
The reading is mmHg 40
